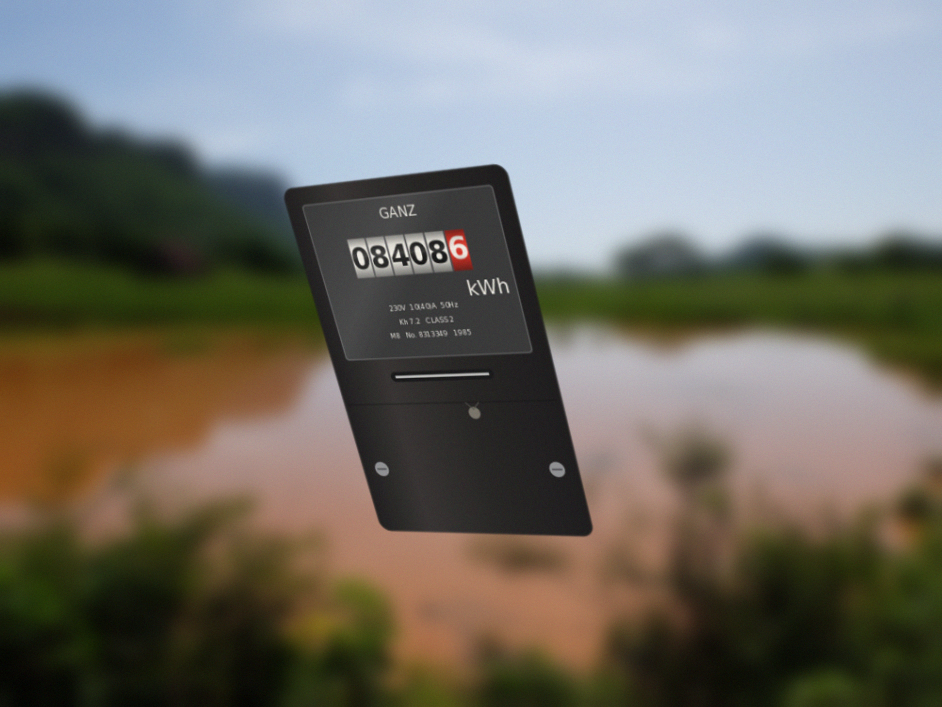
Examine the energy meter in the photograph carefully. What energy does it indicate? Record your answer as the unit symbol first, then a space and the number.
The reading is kWh 8408.6
